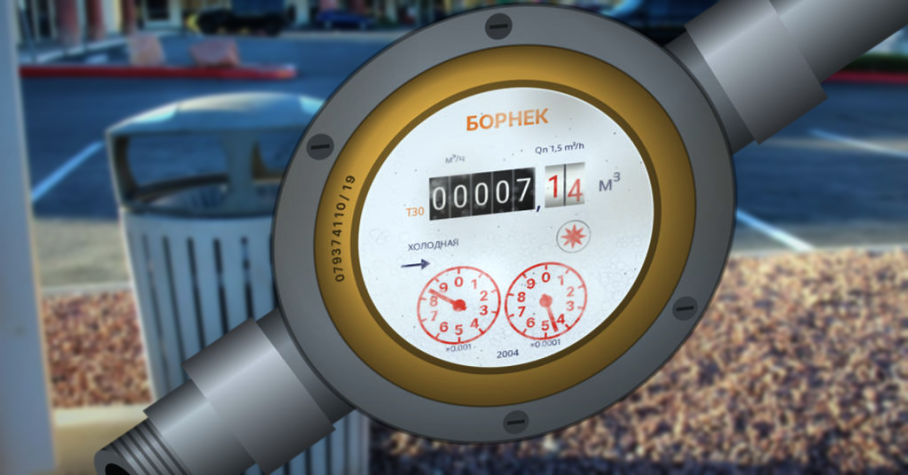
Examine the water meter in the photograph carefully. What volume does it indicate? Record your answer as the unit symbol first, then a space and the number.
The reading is m³ 7.1384
